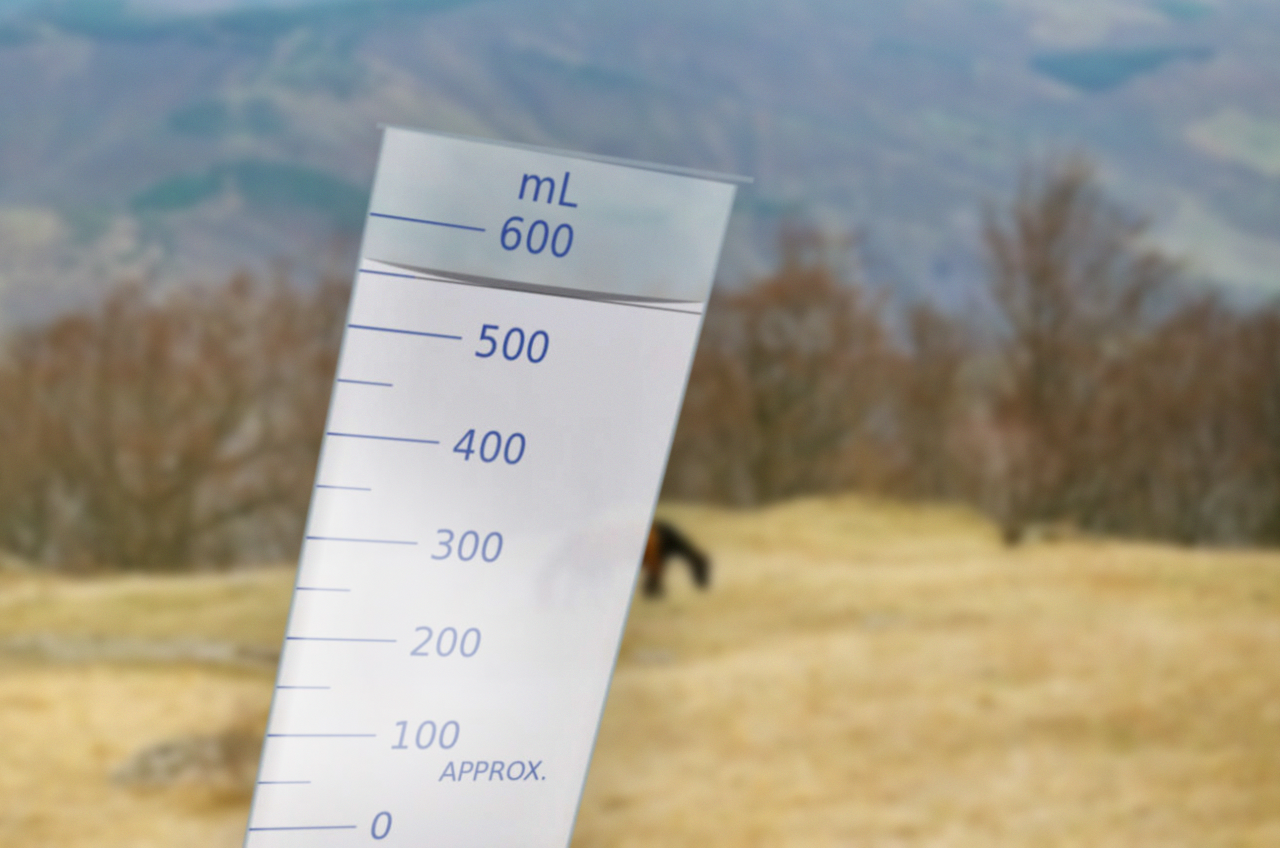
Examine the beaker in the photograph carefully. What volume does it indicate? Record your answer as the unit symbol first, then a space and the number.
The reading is mL 550
